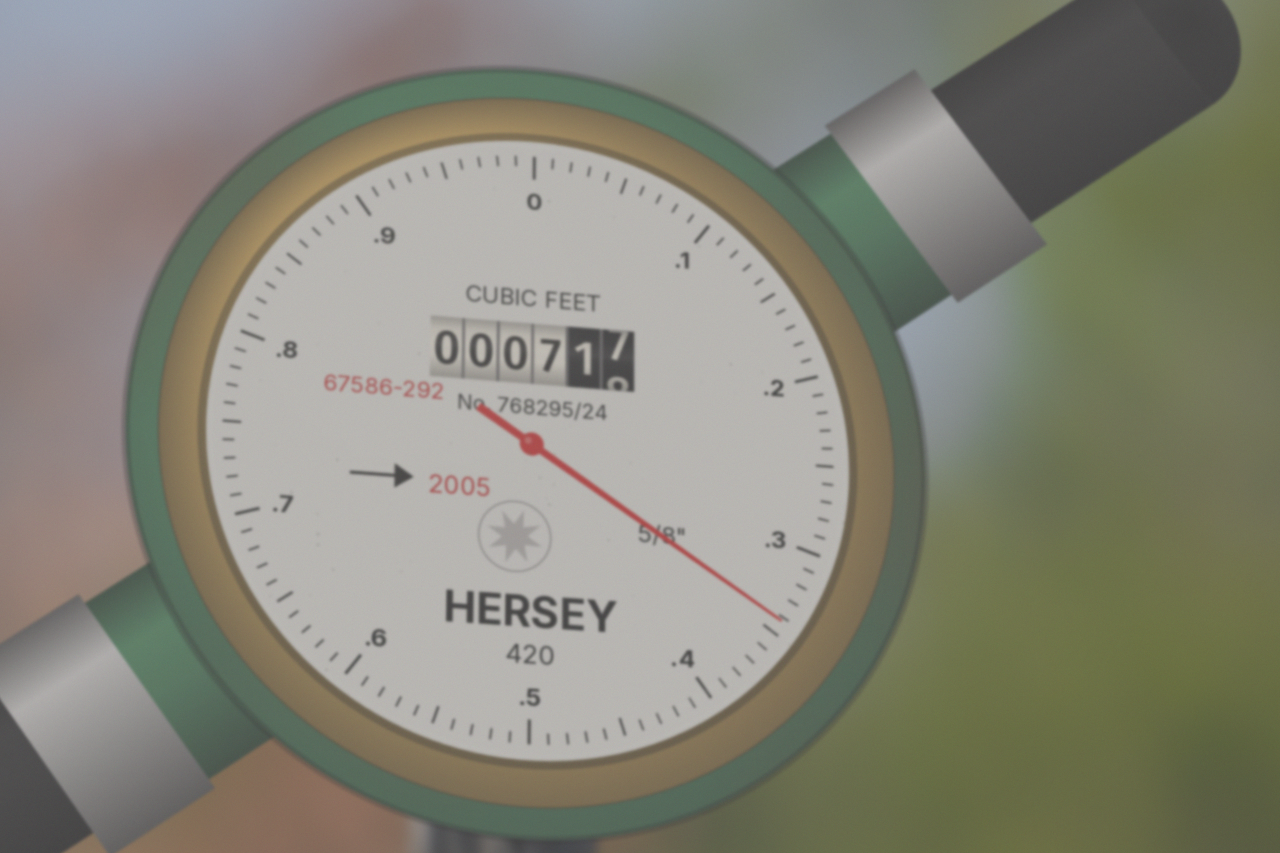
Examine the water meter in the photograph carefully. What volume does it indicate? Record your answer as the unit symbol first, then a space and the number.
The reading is ft³ 717.34
